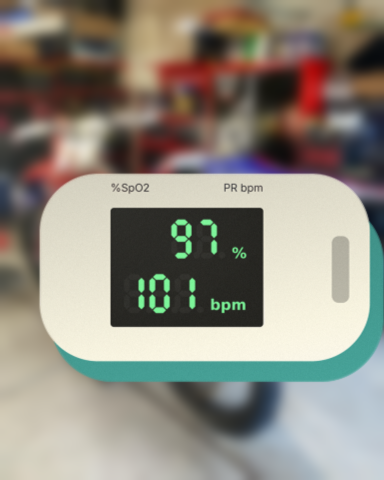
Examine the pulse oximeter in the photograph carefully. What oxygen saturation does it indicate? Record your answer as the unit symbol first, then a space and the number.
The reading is % 97
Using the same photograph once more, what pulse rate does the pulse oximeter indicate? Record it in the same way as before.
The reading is bpm 101
